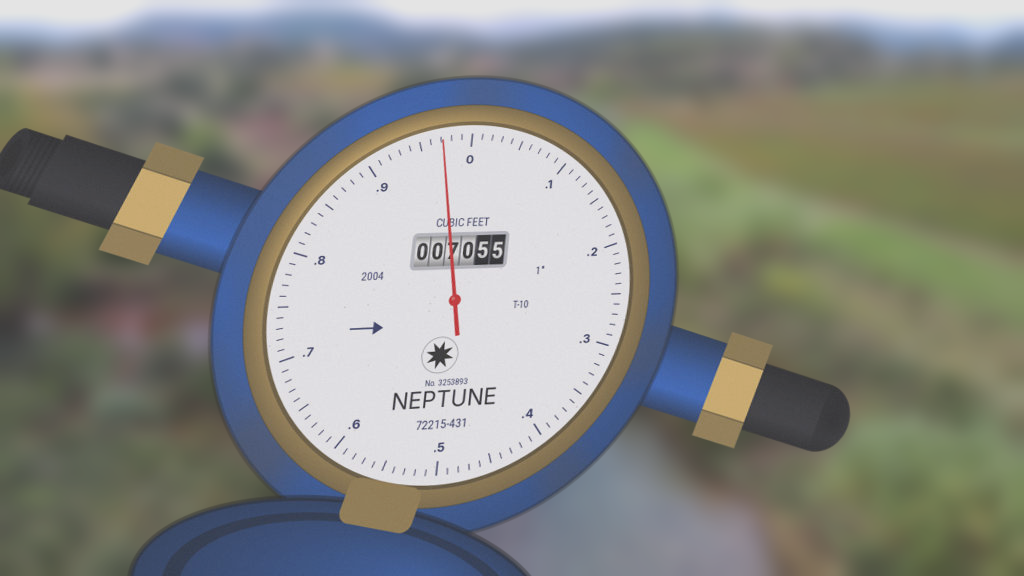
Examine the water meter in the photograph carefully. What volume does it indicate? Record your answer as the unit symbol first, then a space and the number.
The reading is ft³ 7054.97
